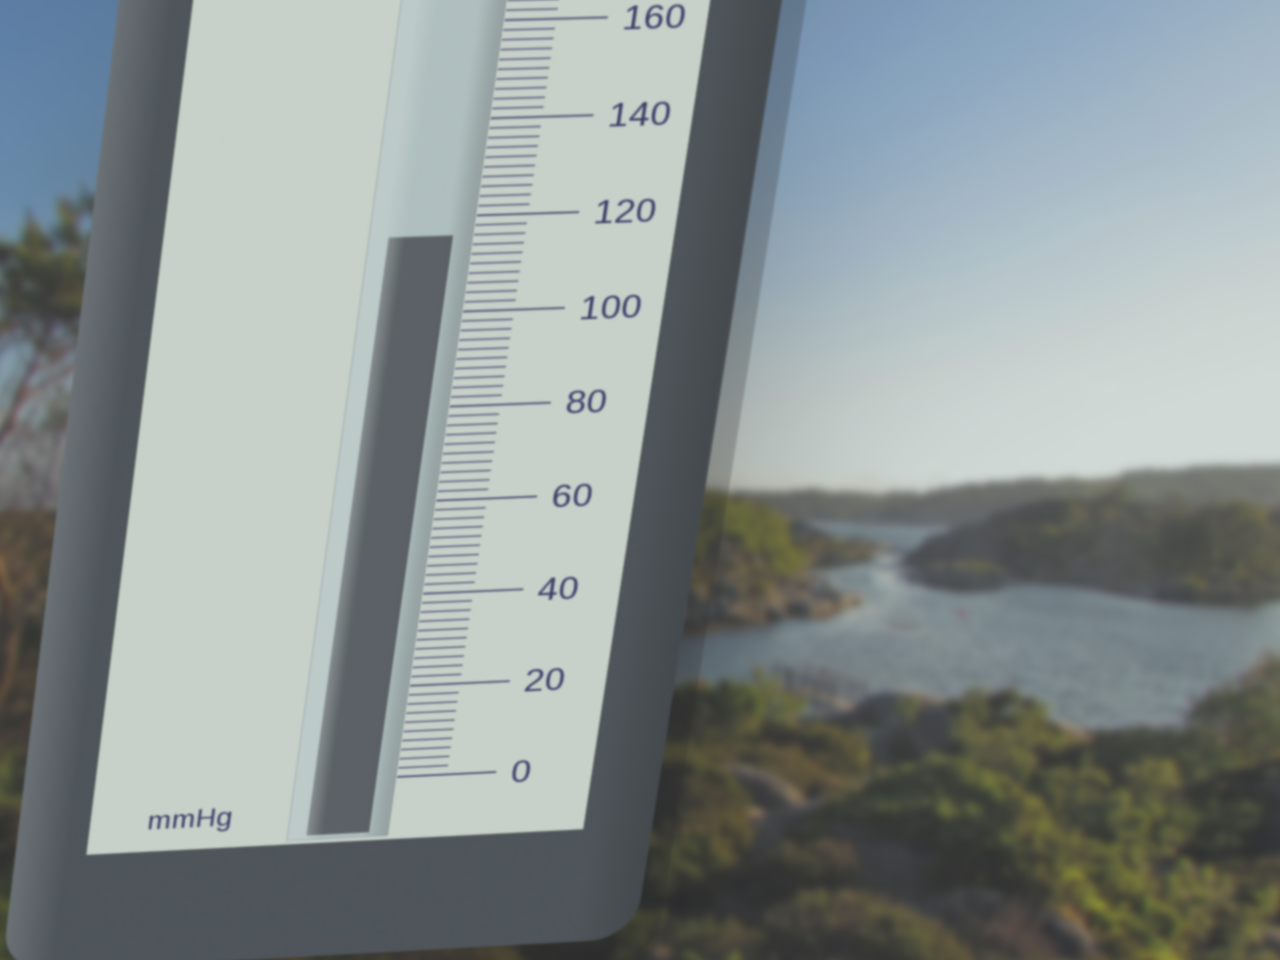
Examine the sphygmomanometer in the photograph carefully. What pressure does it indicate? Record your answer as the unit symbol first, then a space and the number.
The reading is mmHg 116
